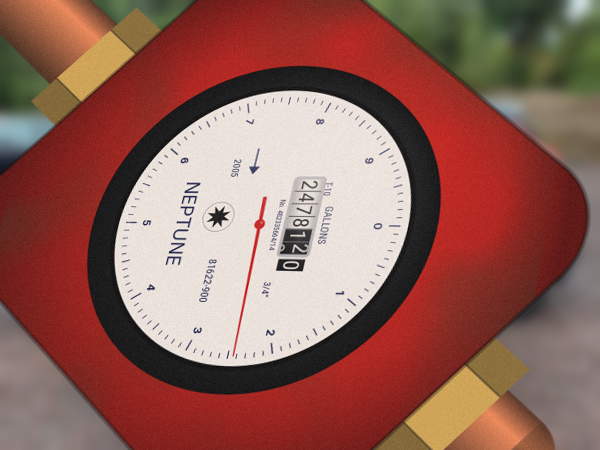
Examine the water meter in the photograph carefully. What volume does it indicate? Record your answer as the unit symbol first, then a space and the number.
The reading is gal 2478122.4
